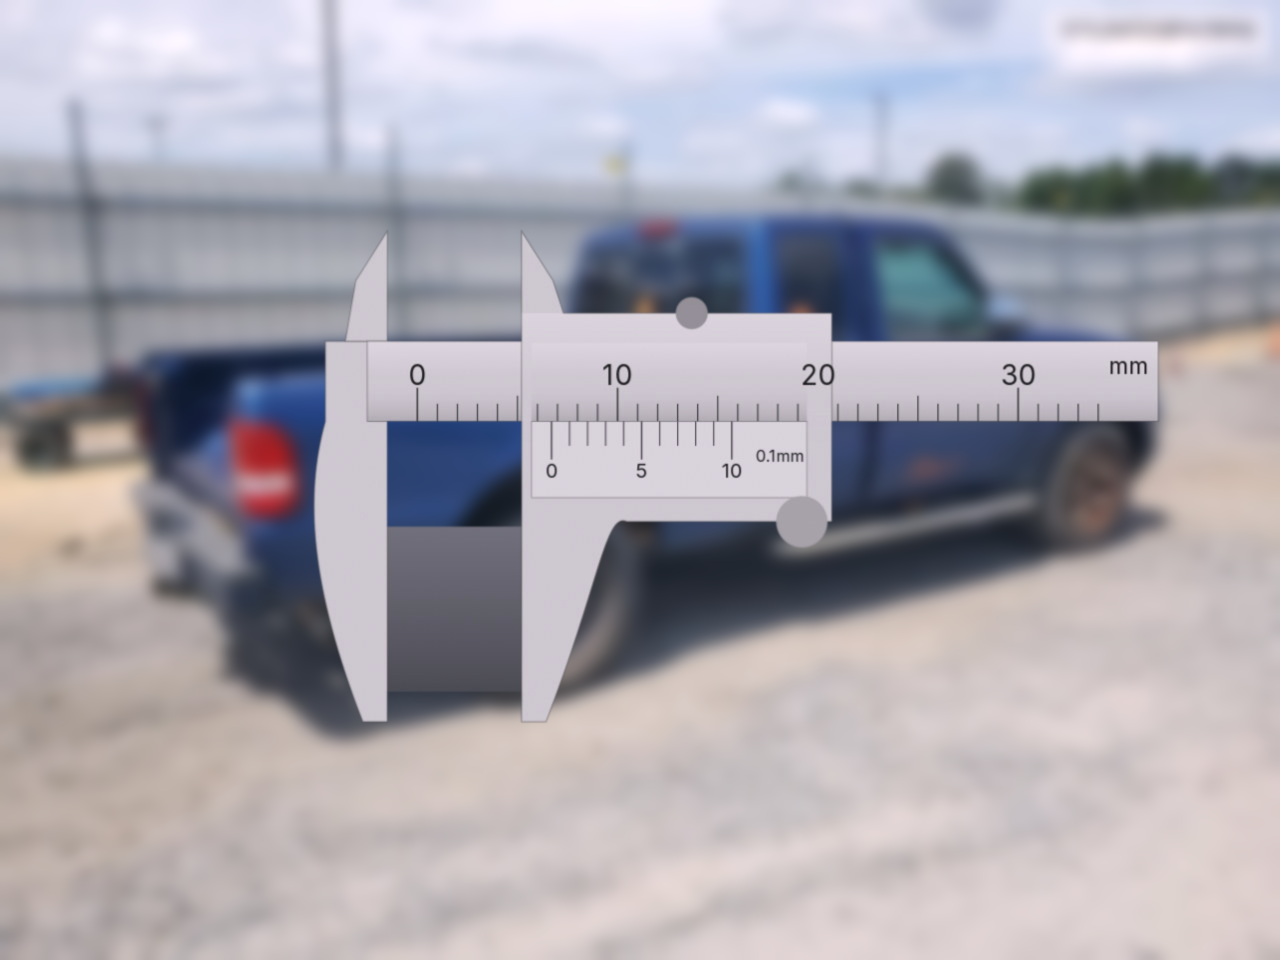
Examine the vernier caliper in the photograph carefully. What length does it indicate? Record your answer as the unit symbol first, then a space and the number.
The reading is mm 6.7
